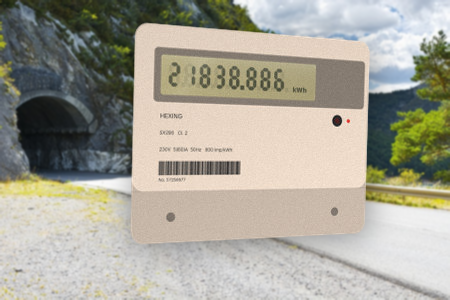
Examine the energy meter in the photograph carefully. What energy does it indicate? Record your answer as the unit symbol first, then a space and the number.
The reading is kWh 21838.886
